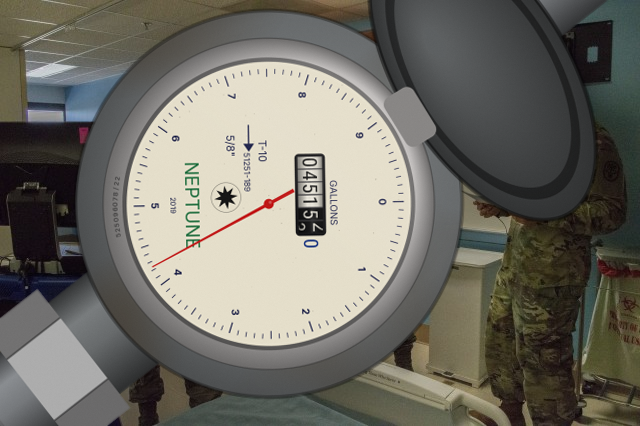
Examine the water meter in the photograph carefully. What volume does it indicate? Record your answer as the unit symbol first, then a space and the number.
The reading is gal 451524.2
